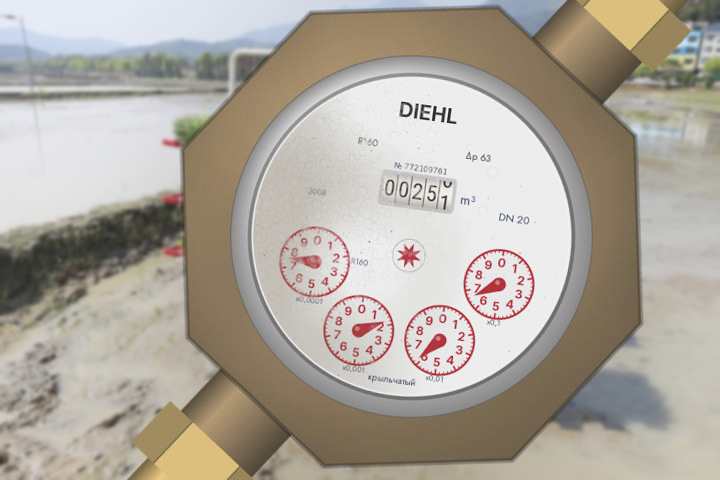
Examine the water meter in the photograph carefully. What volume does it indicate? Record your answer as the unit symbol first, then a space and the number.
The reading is m³ 250.6617
